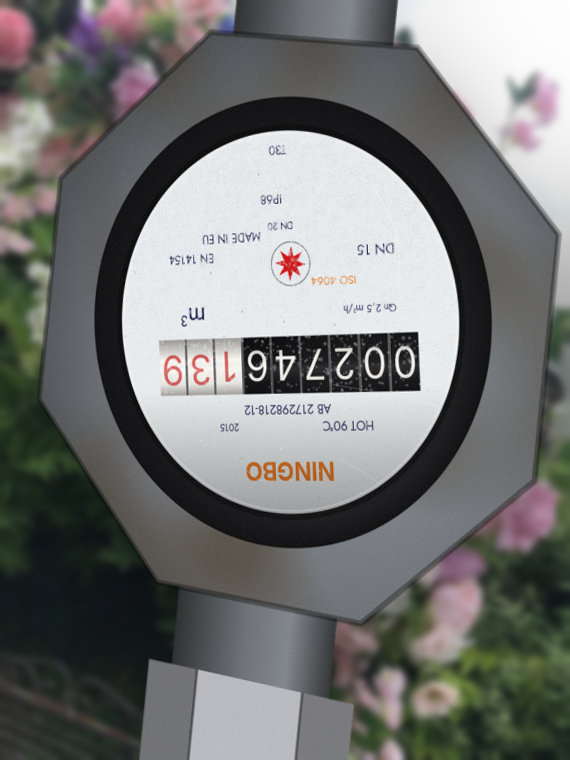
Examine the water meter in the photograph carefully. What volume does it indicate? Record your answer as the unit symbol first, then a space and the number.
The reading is m³ 2746.139
